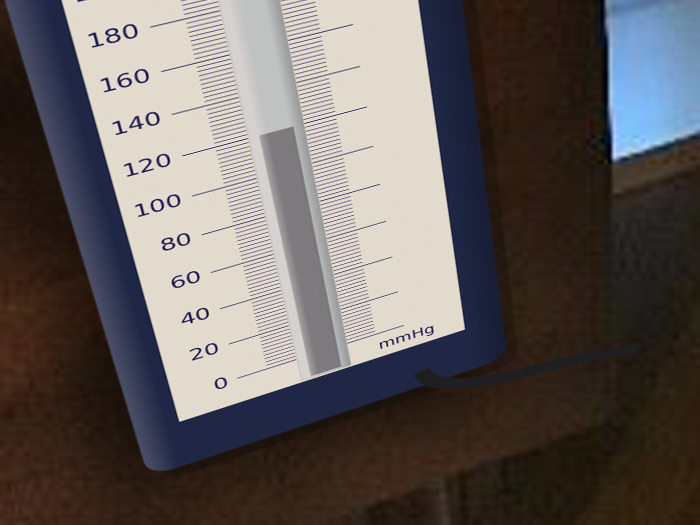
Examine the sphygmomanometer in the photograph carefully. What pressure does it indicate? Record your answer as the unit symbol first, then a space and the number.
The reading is mmHg 120
